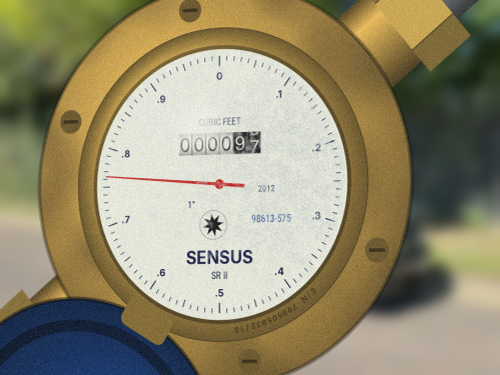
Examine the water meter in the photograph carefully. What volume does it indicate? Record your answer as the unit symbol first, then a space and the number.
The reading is ft³ 96.76
